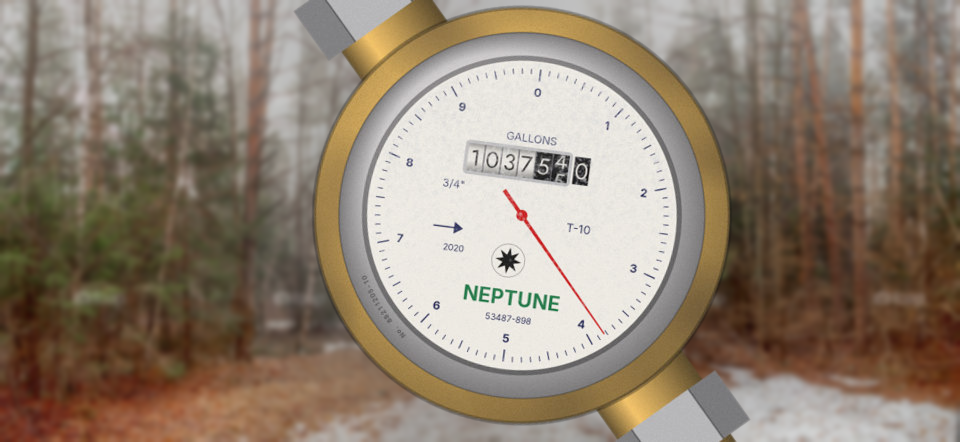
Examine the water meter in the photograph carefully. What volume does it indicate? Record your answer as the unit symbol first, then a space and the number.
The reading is gal 1037543.8
